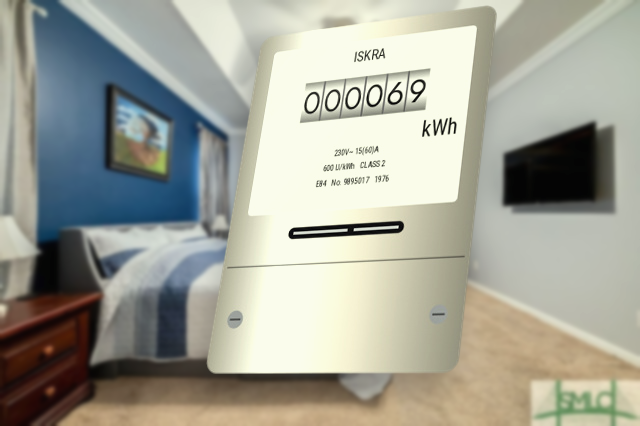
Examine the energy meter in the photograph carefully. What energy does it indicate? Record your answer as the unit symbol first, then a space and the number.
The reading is kWh 69
